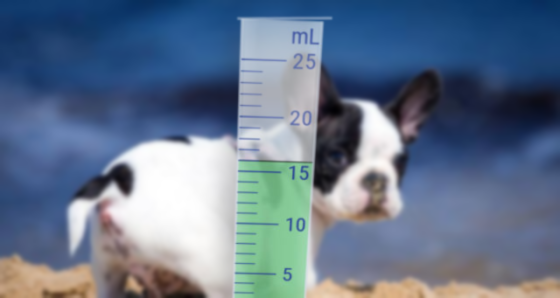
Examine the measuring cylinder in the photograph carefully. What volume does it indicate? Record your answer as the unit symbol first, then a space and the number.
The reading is mL 16
